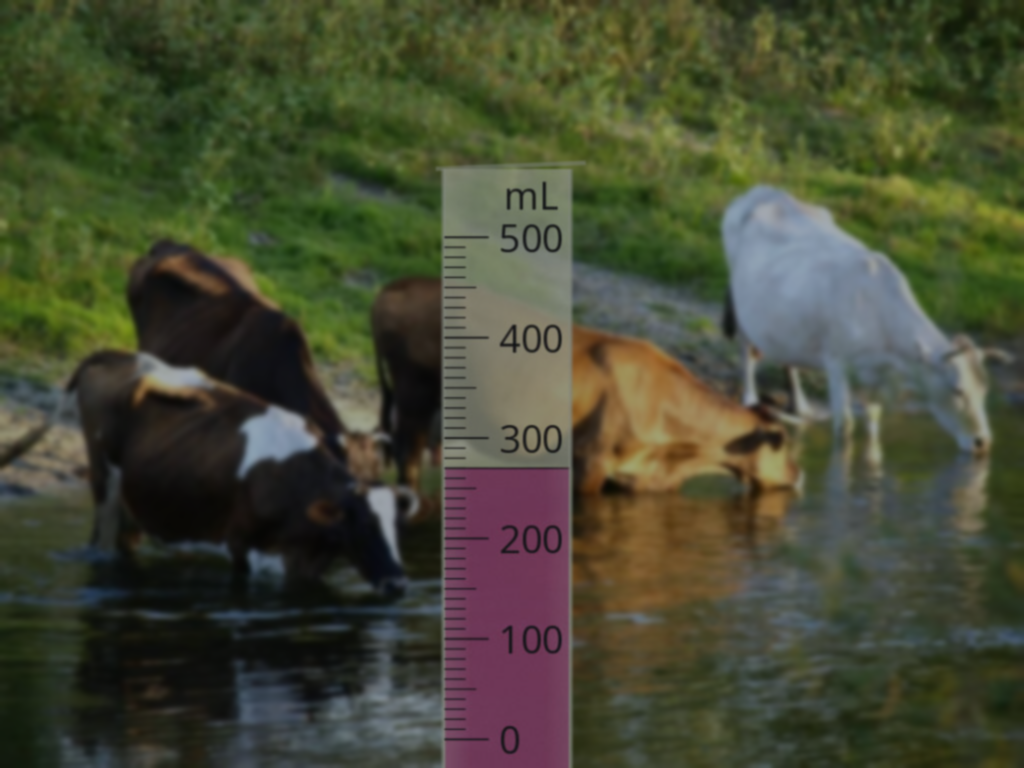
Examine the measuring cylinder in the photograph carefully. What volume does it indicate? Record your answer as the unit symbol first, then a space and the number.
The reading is mL 270
